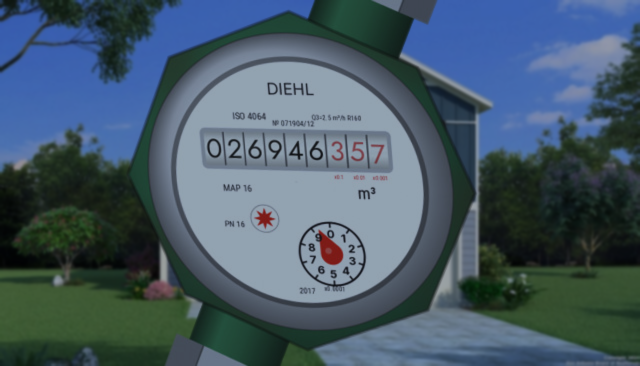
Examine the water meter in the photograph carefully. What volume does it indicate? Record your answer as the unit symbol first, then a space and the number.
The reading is m³ 26946.3569
